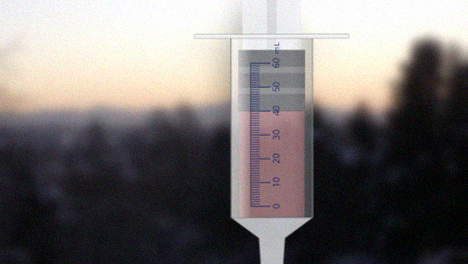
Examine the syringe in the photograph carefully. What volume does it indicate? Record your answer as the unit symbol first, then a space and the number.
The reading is mL 40
